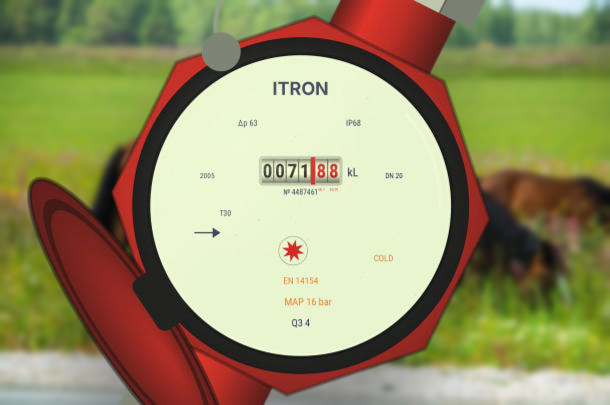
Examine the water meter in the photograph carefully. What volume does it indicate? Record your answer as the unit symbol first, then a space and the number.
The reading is kL 71.88
